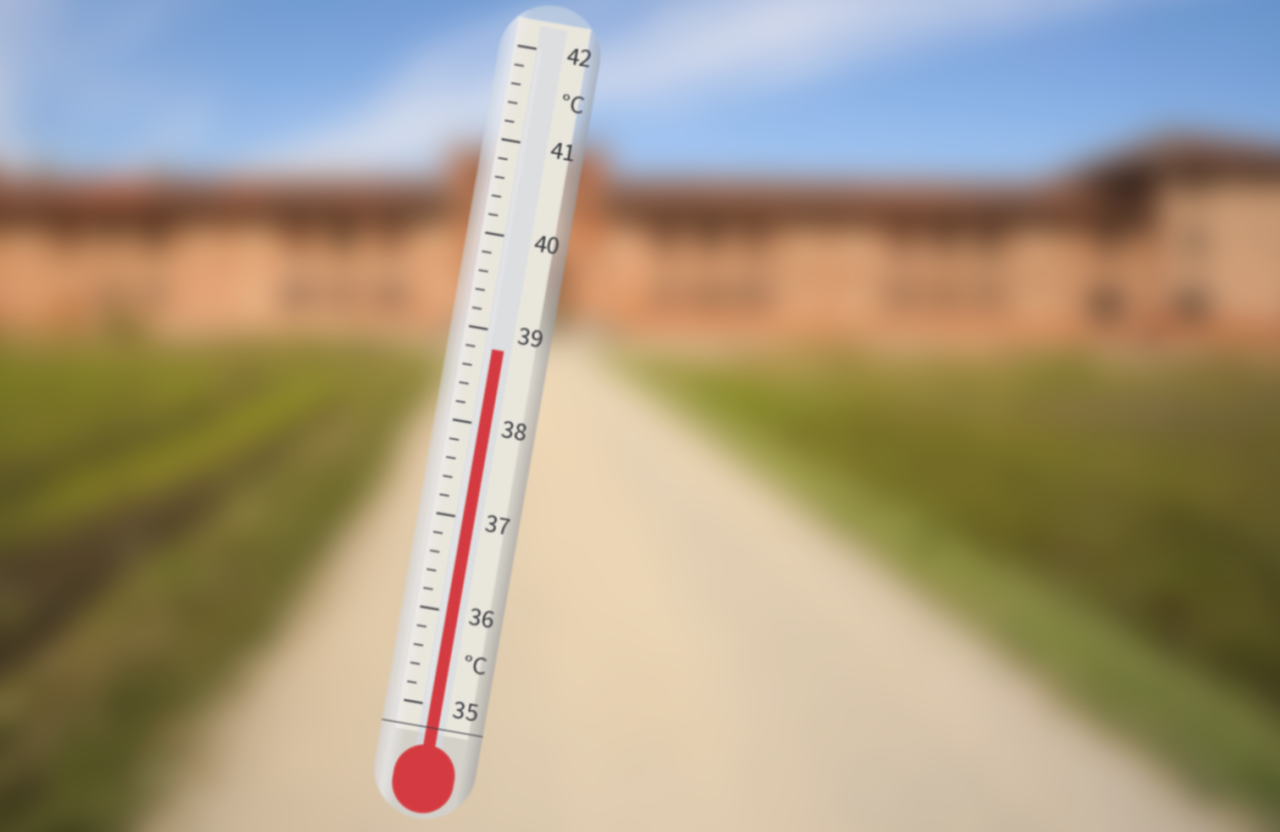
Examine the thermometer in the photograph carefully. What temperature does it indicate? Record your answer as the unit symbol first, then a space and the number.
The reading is °C 38.8
